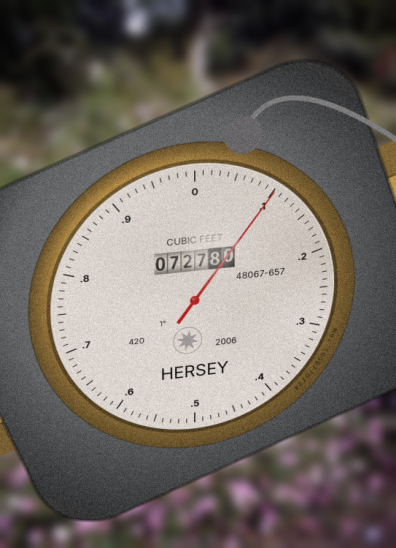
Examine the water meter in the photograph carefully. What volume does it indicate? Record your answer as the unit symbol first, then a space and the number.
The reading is ft³ 72780.10
